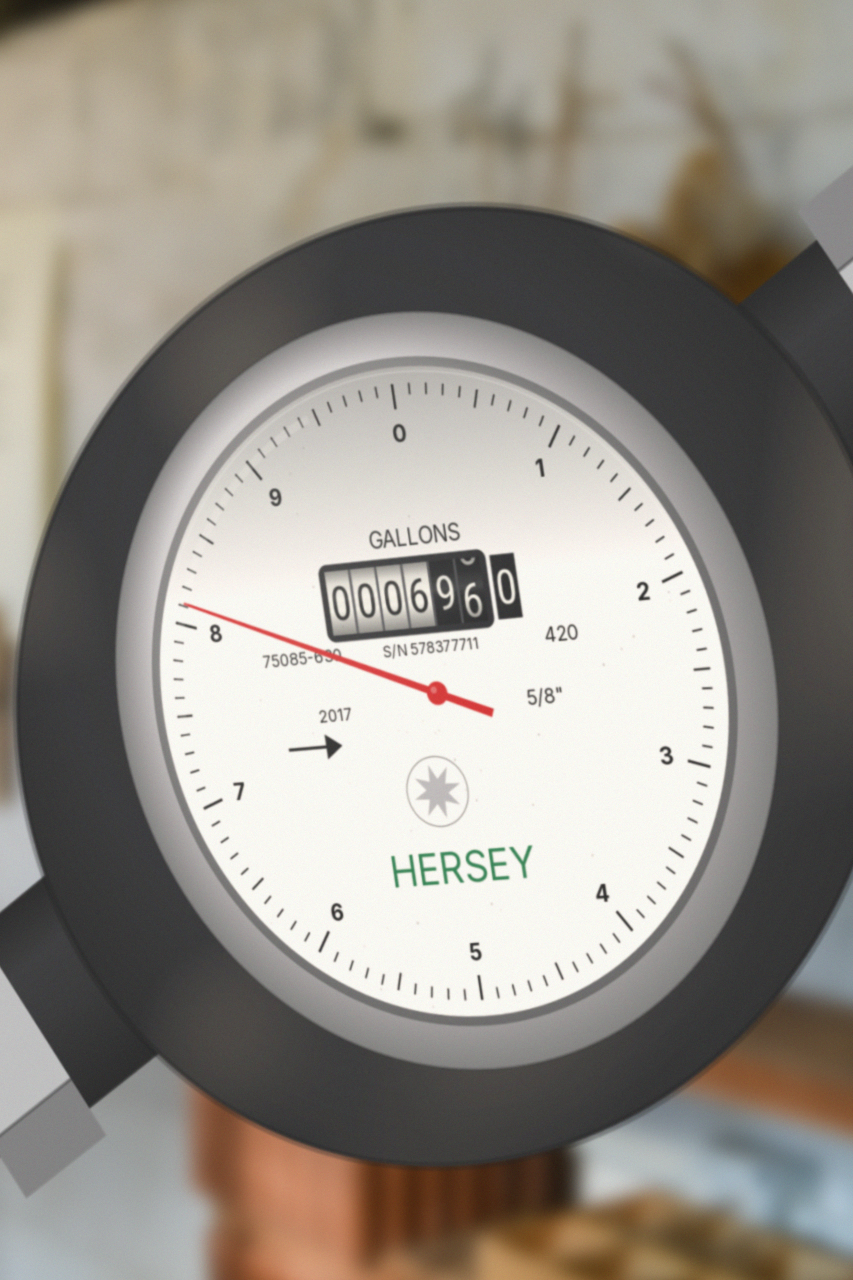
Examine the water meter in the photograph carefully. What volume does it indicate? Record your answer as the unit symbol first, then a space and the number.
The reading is gal 6958.1
